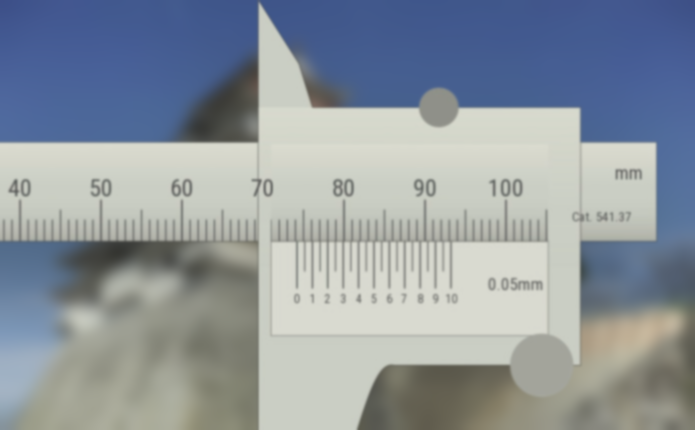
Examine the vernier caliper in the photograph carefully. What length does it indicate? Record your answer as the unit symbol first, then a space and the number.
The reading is mm 74.2
